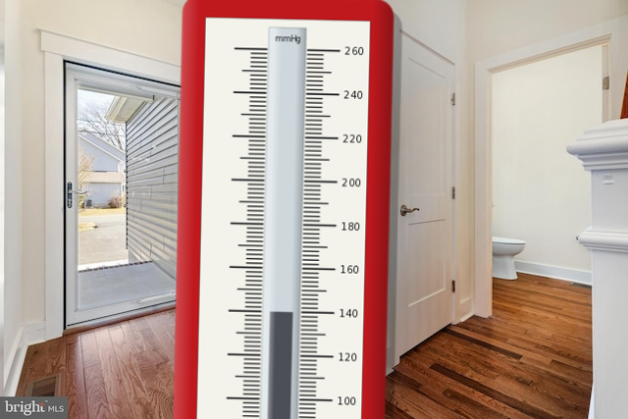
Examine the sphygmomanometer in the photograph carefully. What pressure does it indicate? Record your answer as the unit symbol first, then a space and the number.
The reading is mmHg 140
